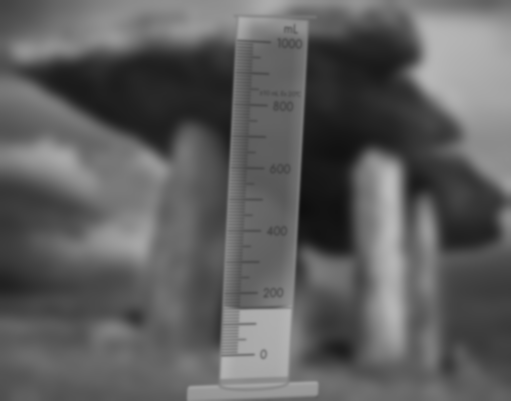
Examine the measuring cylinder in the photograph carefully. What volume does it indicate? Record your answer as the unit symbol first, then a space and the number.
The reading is mL 150
